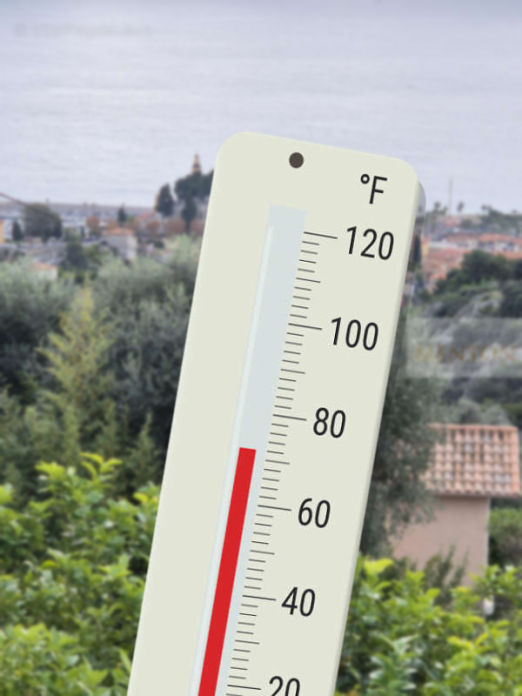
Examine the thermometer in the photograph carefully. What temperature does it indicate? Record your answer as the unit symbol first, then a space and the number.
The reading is °F 72
